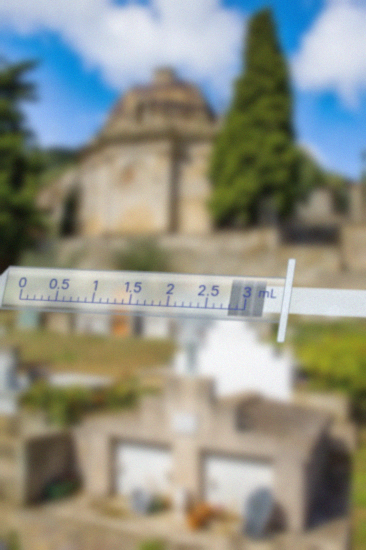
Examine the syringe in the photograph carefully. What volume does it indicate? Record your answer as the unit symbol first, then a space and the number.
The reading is mL 2.8
